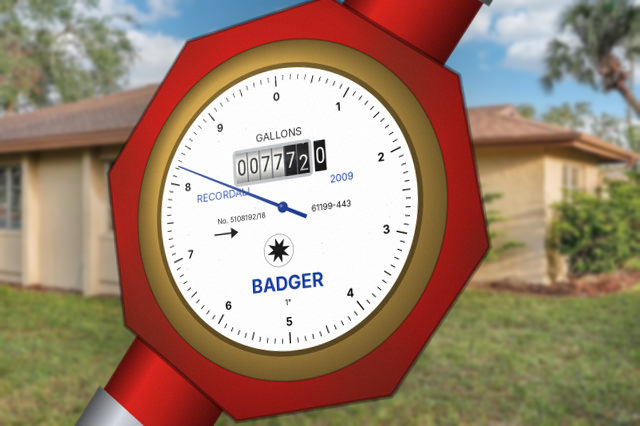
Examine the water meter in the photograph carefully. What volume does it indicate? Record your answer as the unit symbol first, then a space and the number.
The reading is gal 77718.2
